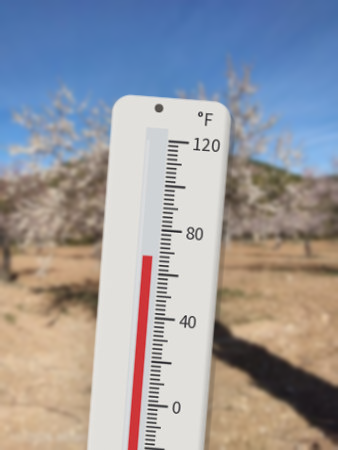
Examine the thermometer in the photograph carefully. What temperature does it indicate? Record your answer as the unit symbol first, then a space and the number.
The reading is °F 68
